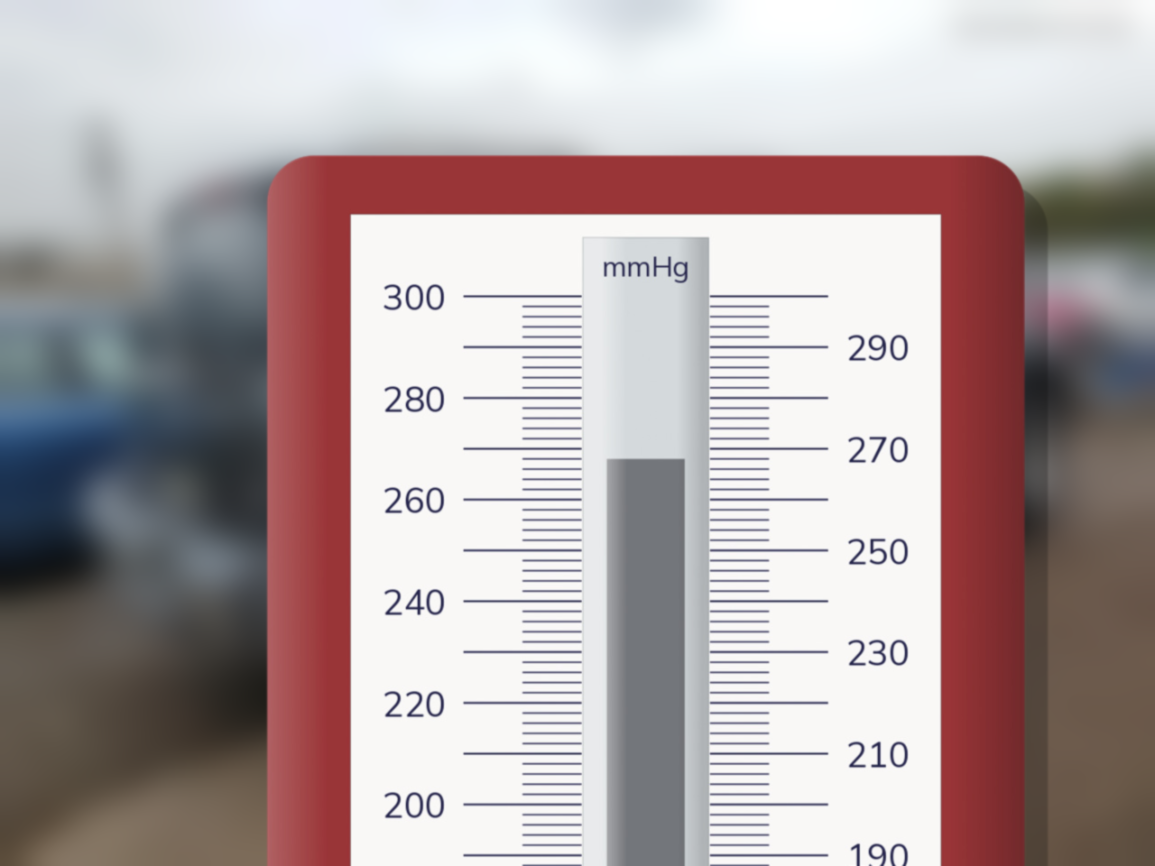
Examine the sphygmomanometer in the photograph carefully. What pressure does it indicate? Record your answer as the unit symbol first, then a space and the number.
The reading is mmHg 268
